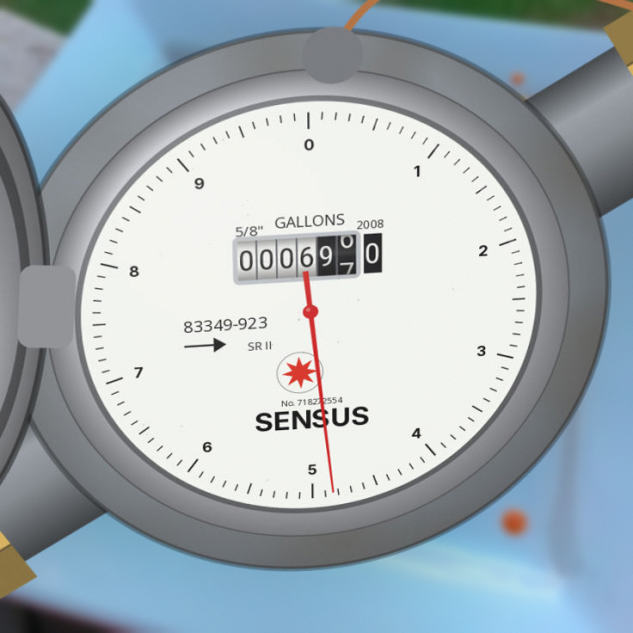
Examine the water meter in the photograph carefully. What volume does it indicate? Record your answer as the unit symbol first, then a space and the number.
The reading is gal 6964.8
